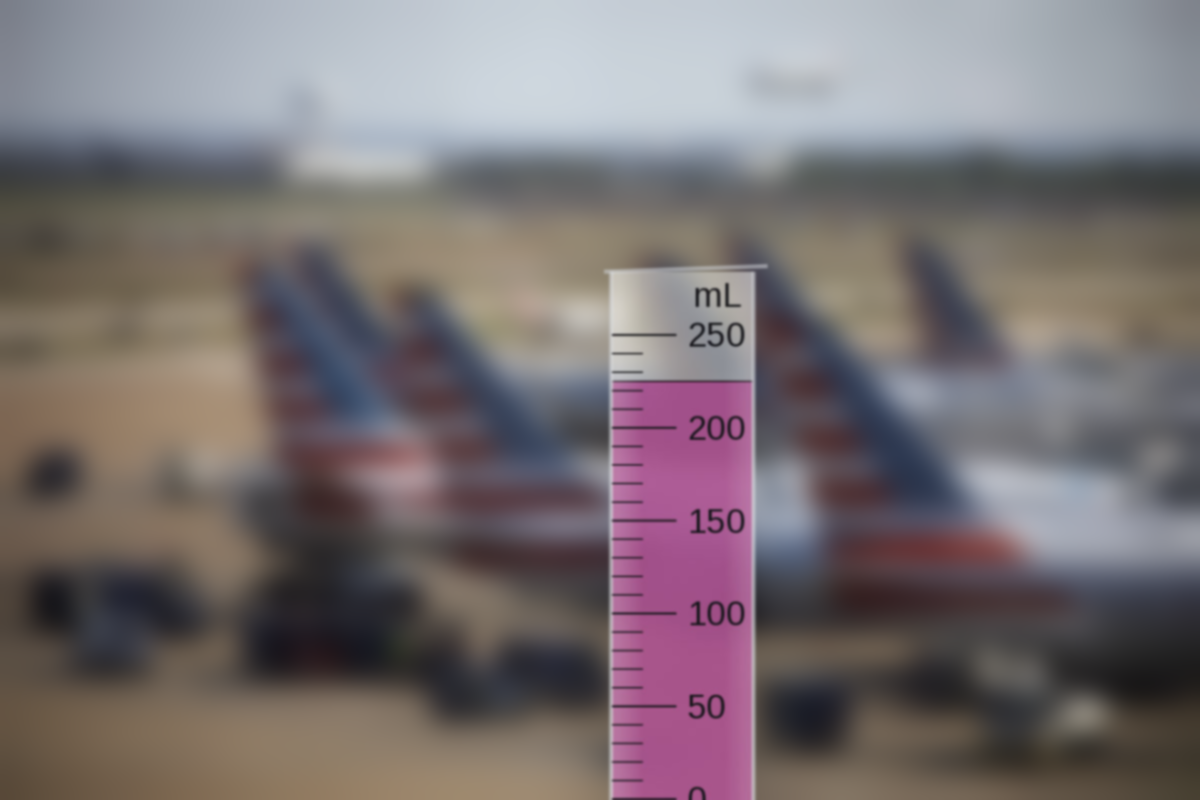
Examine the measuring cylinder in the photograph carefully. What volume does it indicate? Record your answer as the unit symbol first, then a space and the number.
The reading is mL 225
